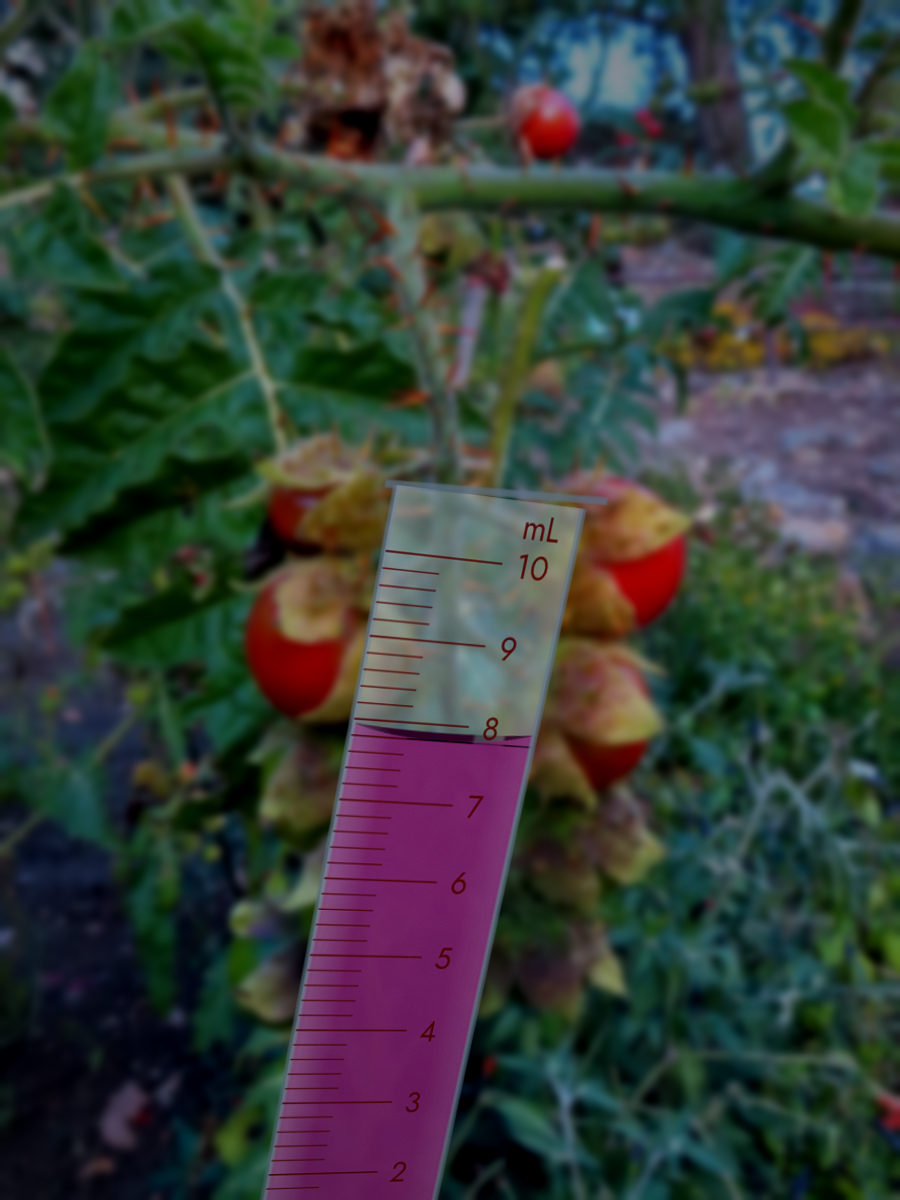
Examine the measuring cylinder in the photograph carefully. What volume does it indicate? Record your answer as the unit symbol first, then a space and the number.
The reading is mL 7.8
